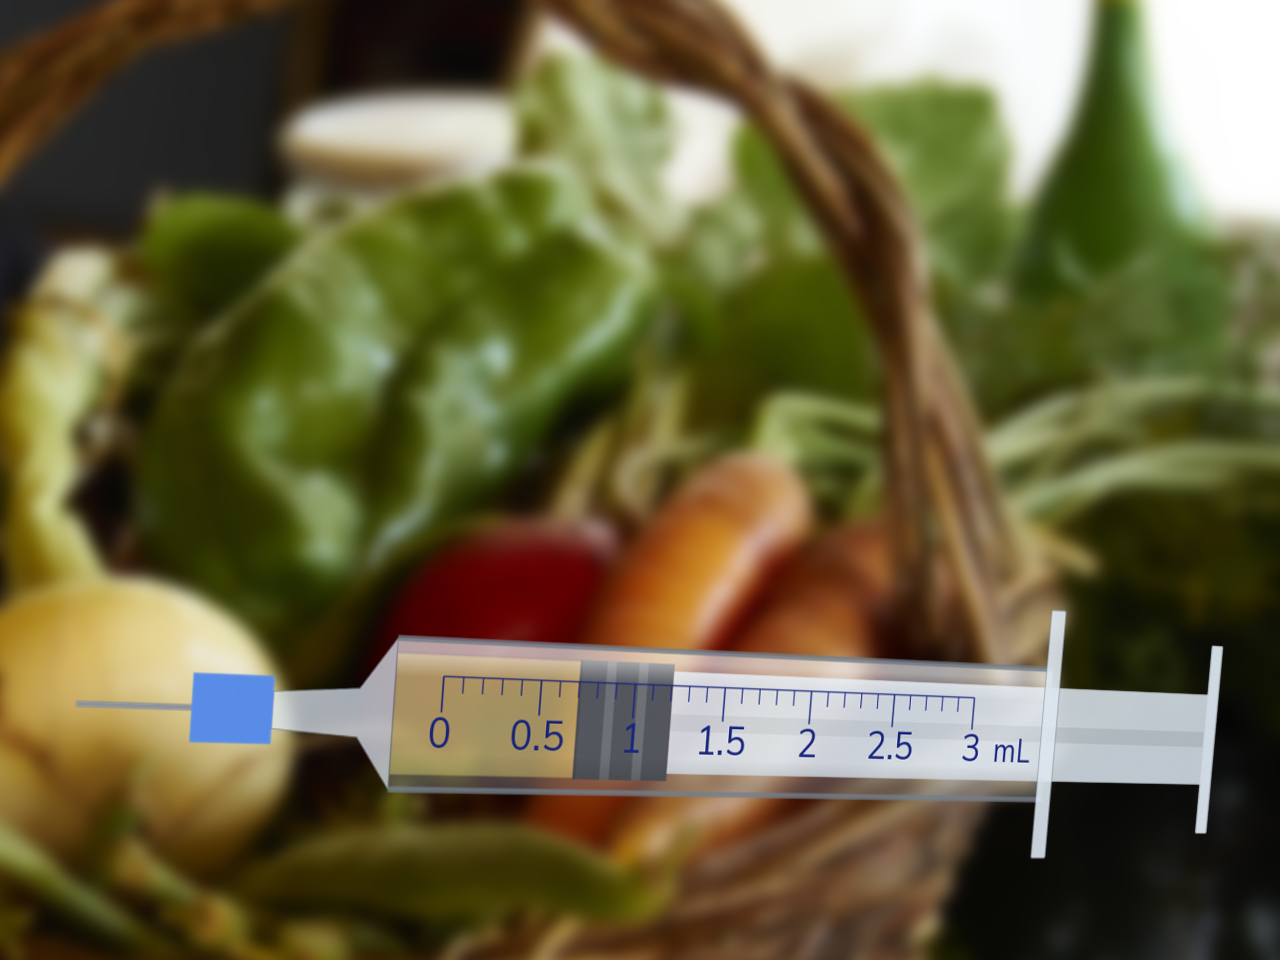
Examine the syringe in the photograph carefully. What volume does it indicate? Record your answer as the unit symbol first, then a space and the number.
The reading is mL 0.7
